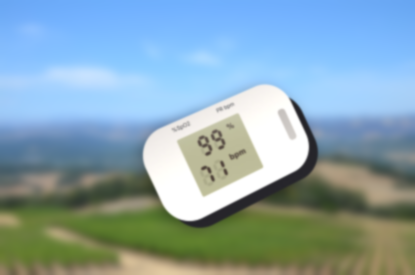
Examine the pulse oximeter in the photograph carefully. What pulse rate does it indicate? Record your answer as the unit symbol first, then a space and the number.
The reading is bpm 71
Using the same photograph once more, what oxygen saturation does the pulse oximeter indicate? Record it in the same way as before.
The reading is % 99
